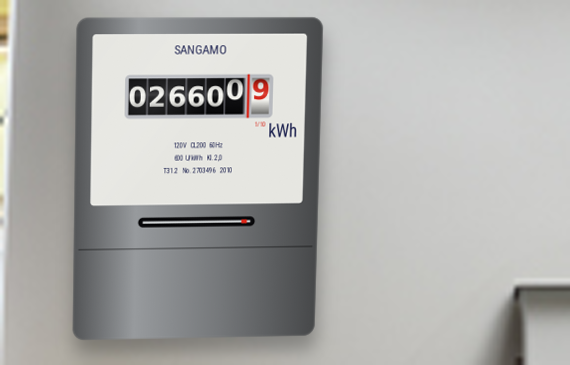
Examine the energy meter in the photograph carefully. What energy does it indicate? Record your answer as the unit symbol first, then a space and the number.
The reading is kWh 26600.9
